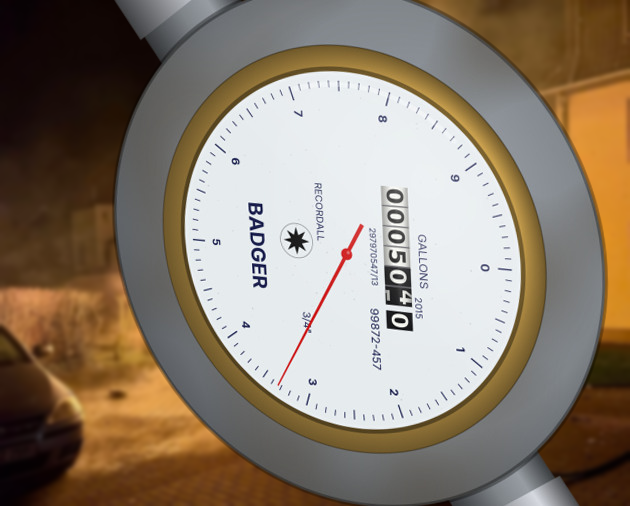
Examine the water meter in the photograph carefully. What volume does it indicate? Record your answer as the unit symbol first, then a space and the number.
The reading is gal 5043.3
